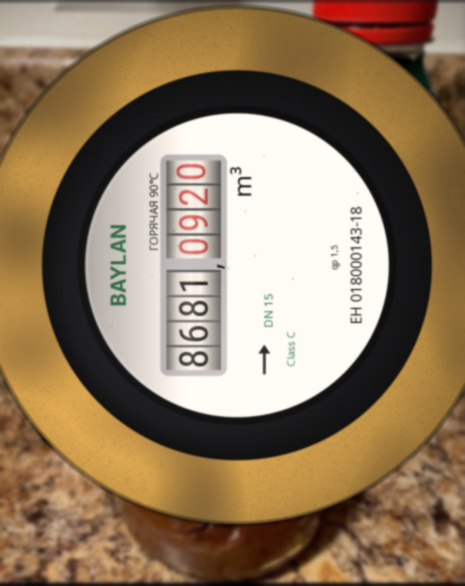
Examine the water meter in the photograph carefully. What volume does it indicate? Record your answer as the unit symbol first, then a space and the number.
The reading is m³ 8681.0920
